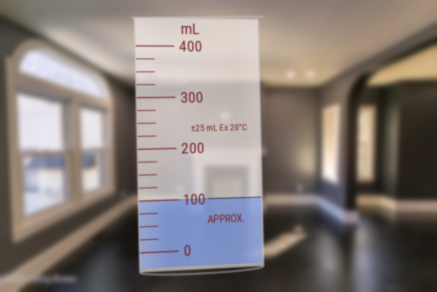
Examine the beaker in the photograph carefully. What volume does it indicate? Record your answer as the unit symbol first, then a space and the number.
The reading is mL 100
